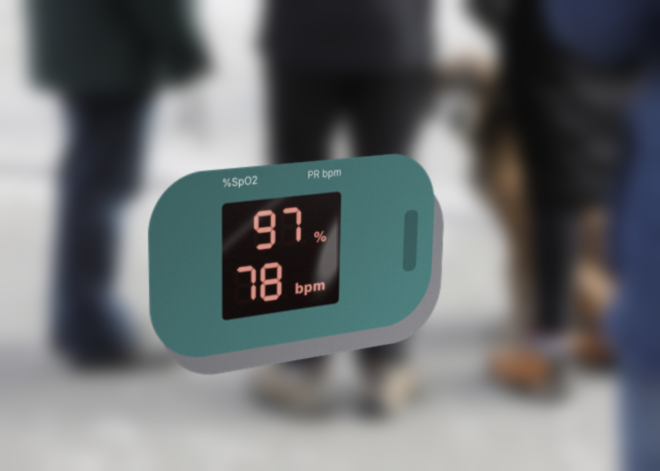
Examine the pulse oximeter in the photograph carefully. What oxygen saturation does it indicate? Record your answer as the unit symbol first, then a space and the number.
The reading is % 97
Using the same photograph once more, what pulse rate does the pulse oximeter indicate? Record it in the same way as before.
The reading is bpm 78
